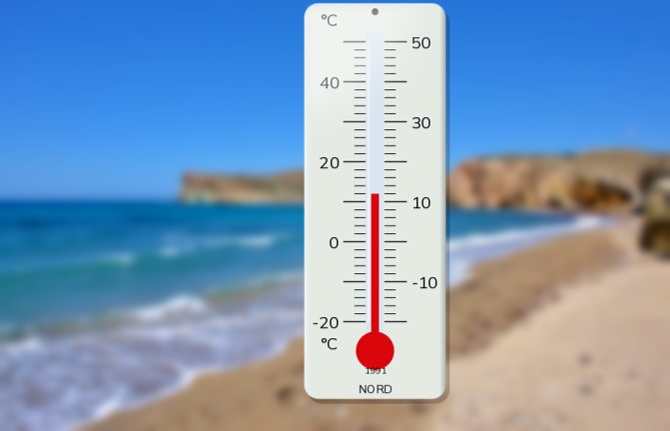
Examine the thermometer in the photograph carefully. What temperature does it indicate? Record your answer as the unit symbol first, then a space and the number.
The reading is °C 12
